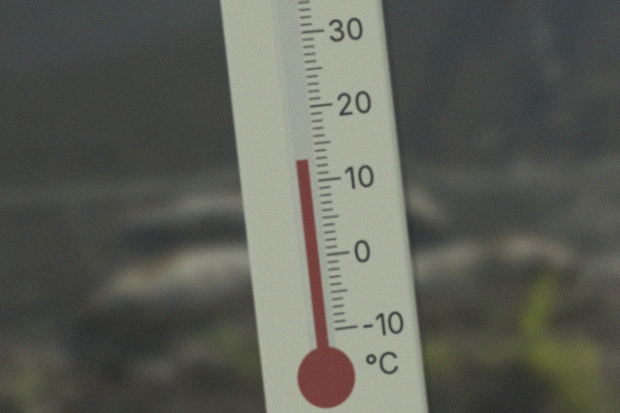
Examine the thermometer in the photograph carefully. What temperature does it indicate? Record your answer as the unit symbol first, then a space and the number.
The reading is °C 13
